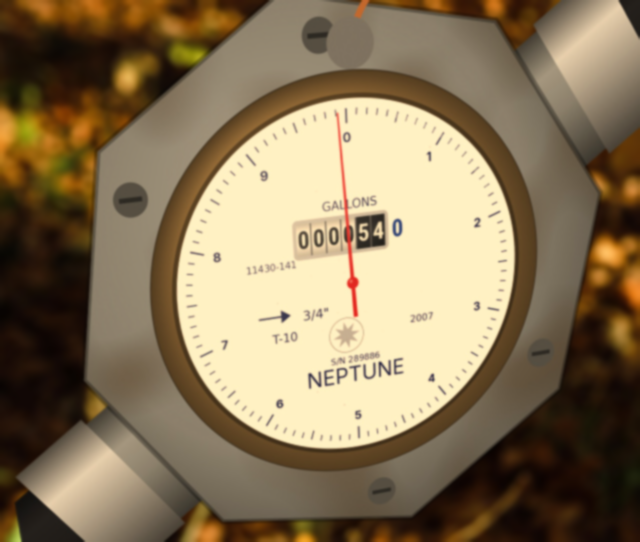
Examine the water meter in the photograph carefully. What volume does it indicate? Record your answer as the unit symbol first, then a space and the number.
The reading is gal 539.9
